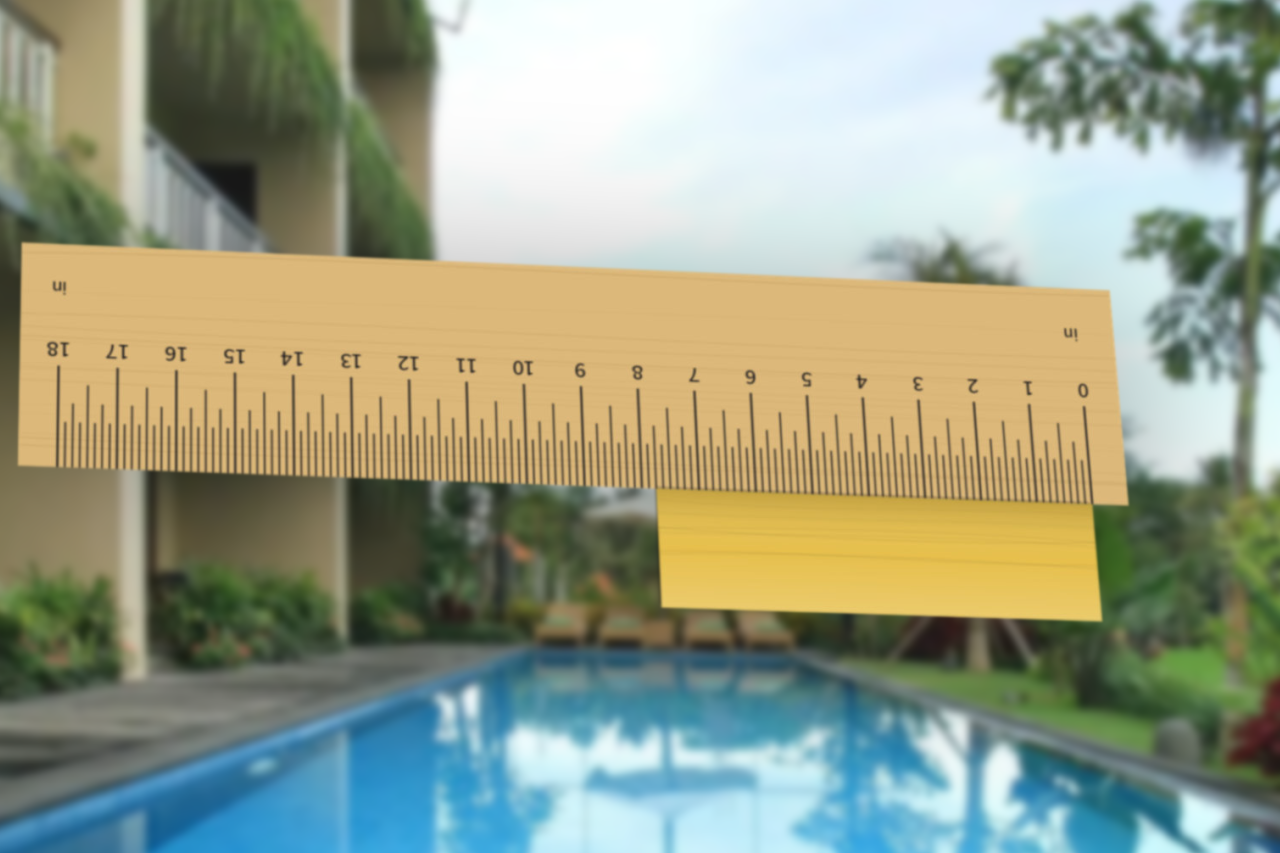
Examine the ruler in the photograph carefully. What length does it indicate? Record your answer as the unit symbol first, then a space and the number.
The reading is in 7.75
